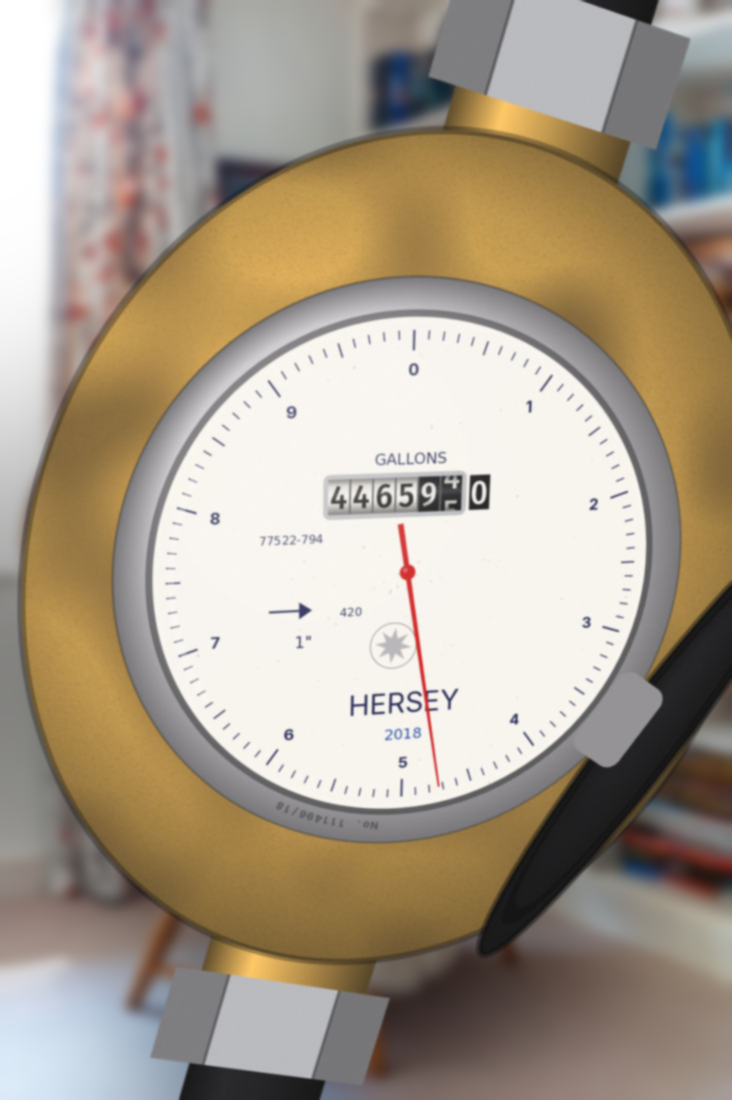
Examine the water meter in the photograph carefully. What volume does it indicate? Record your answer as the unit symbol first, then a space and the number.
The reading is gal 4465944.7
